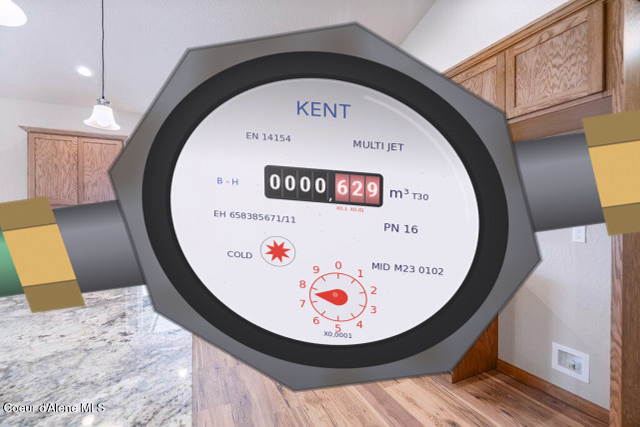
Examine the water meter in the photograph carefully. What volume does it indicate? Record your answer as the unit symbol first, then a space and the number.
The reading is m³ 0.6297
